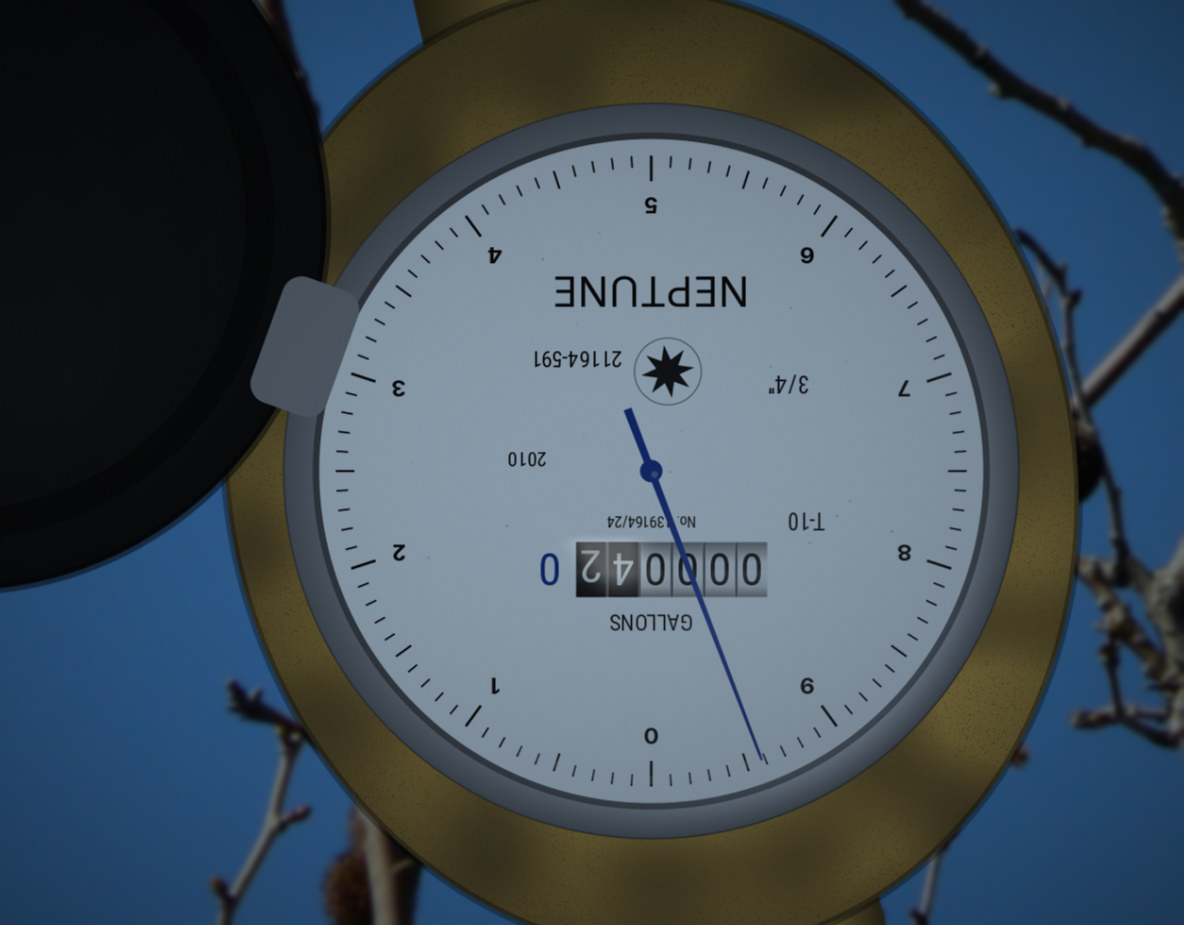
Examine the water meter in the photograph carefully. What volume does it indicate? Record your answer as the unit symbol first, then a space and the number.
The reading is gal 419.4
